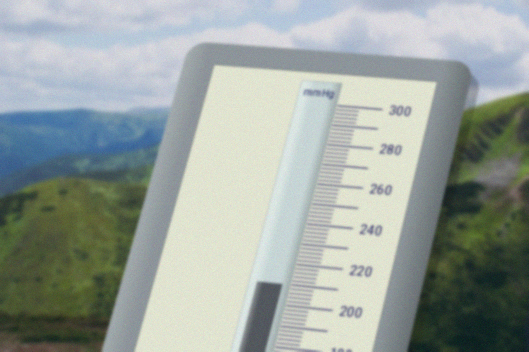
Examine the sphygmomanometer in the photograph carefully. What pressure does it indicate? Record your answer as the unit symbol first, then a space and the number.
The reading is mmHg 210
